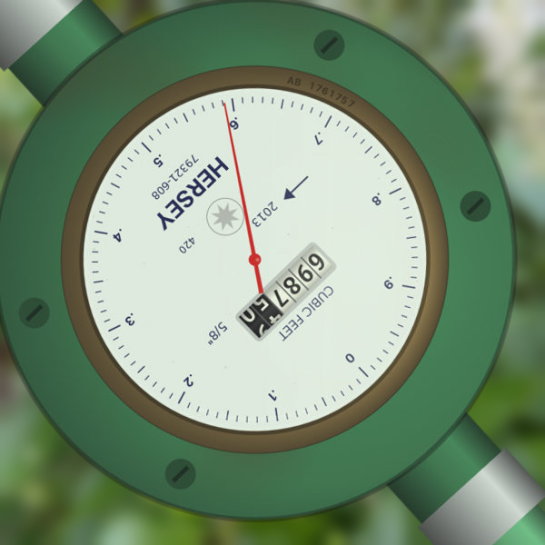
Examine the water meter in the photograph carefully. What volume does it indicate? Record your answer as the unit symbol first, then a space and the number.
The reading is ft³ 698749.59
